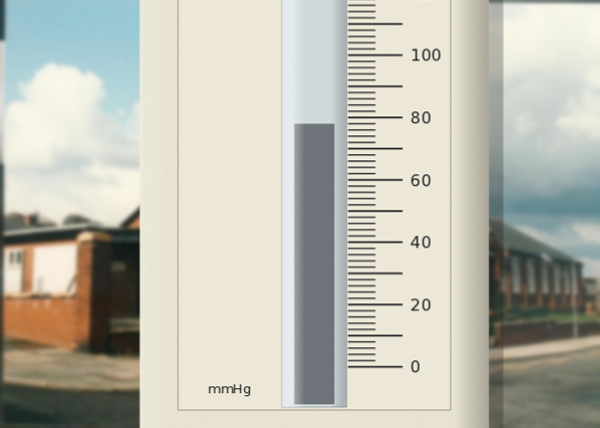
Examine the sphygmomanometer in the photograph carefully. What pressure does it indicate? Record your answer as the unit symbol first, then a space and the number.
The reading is mmHg 78
